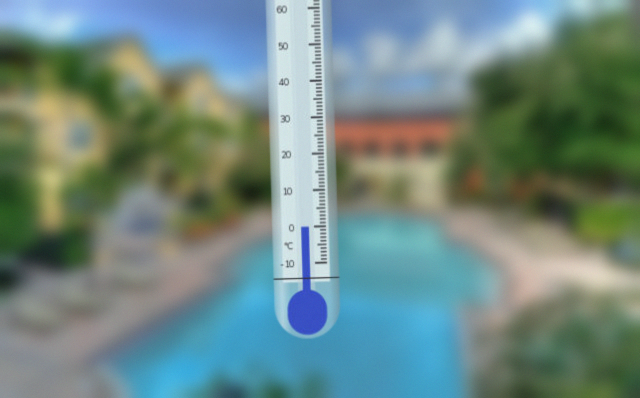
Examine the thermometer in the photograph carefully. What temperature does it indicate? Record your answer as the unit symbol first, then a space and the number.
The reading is °C 0
